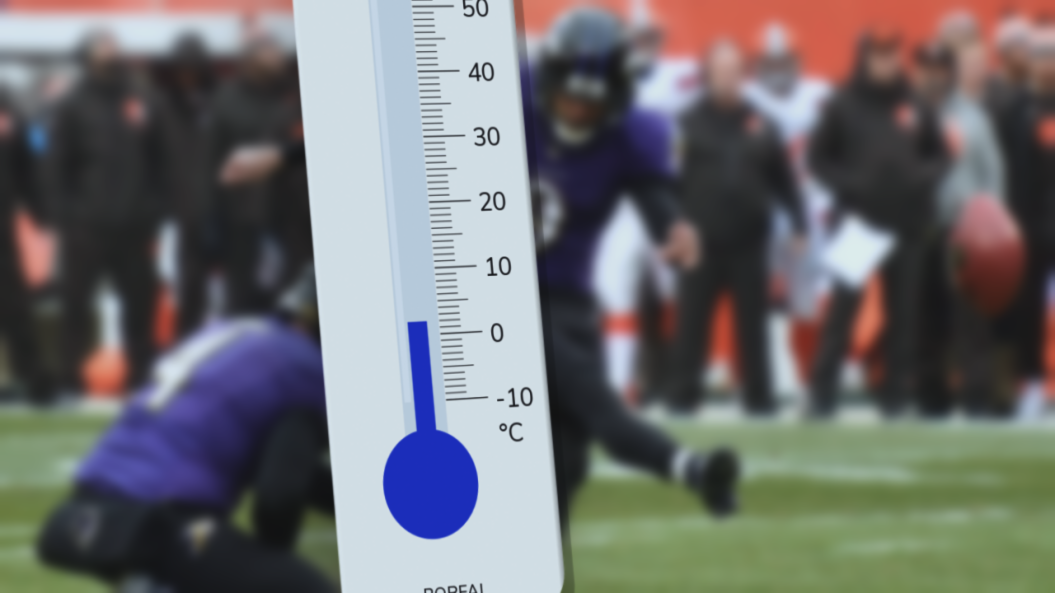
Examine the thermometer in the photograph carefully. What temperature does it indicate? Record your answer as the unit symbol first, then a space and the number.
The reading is °C 2
